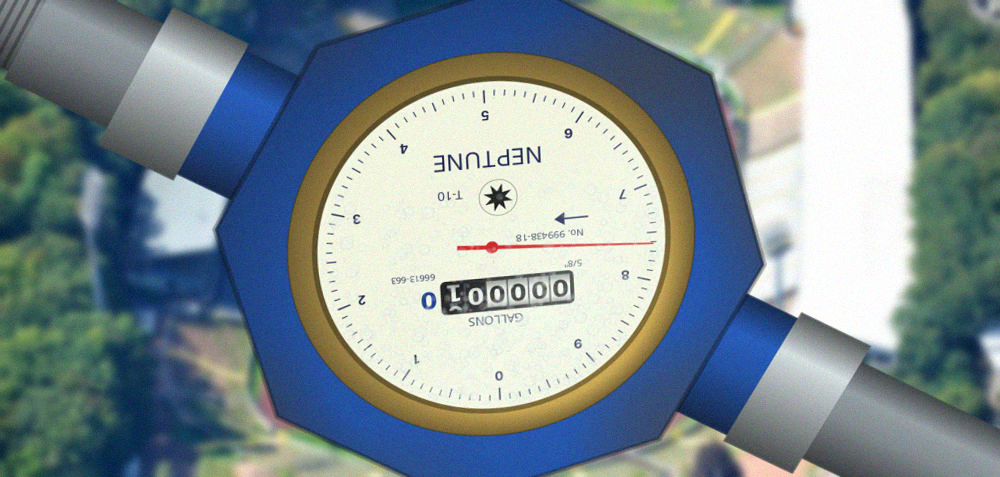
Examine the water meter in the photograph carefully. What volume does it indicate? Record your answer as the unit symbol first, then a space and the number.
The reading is gal 7.6
